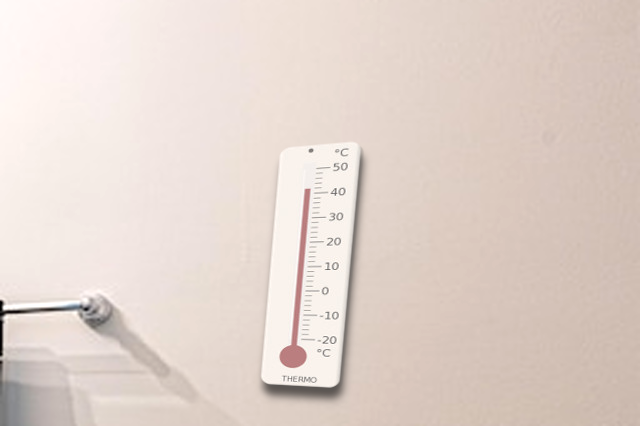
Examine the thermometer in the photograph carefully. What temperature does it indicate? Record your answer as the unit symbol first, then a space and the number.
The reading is °C 42
